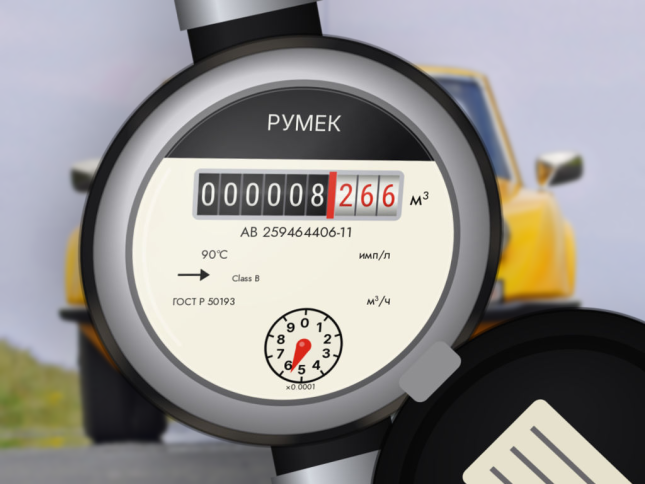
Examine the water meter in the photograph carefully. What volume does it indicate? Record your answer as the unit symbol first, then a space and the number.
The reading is m³ 8.2665
